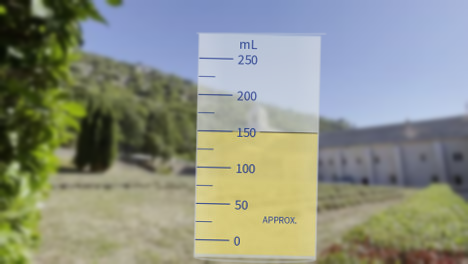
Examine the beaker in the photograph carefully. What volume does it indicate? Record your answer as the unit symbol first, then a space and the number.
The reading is mL 150
